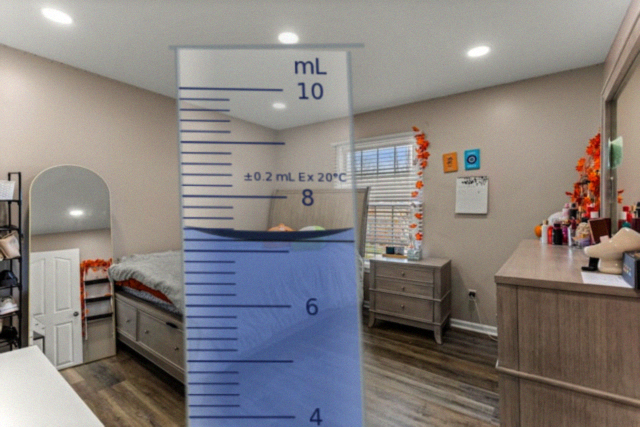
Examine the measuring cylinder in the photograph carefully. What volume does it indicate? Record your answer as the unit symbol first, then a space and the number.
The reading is mL 7.2
